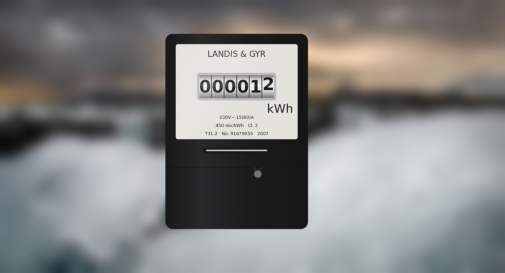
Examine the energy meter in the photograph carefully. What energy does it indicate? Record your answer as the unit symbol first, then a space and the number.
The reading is kWh 12
